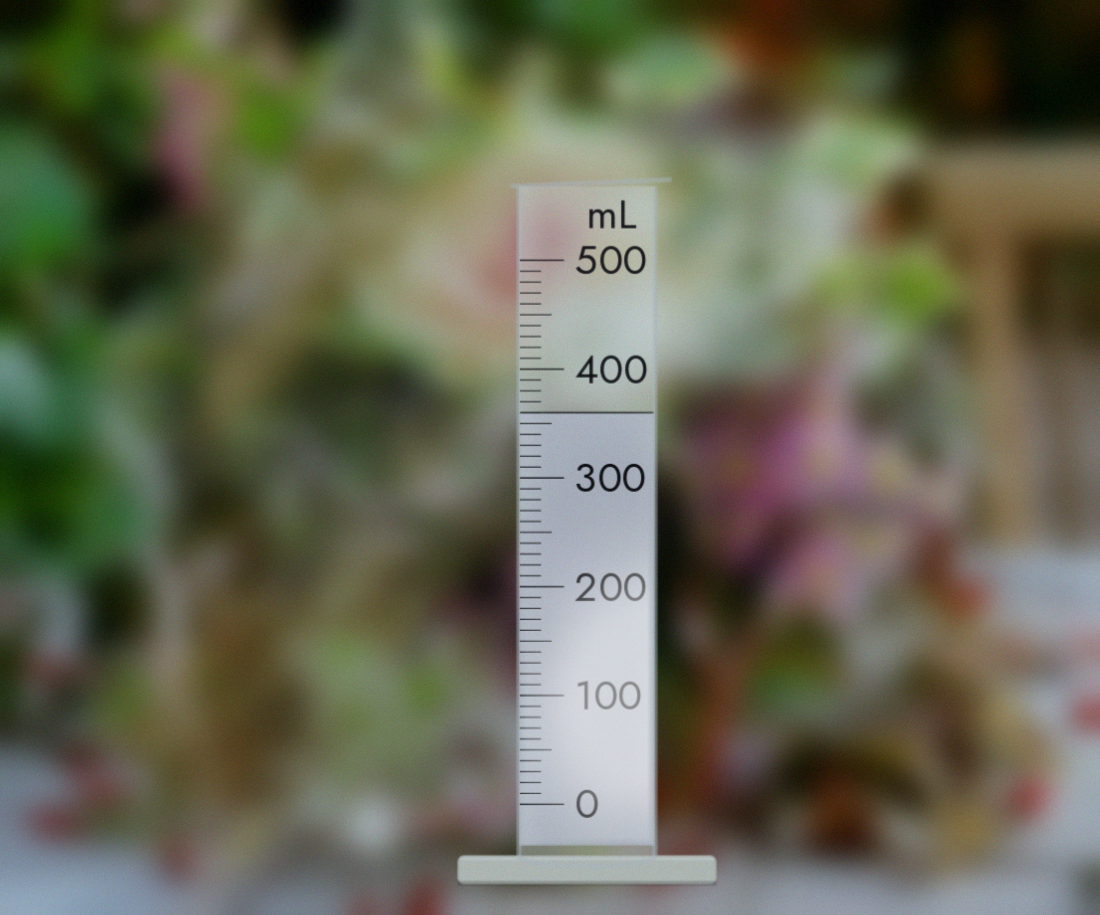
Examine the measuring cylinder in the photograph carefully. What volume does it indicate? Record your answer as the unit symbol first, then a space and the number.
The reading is mL 360
